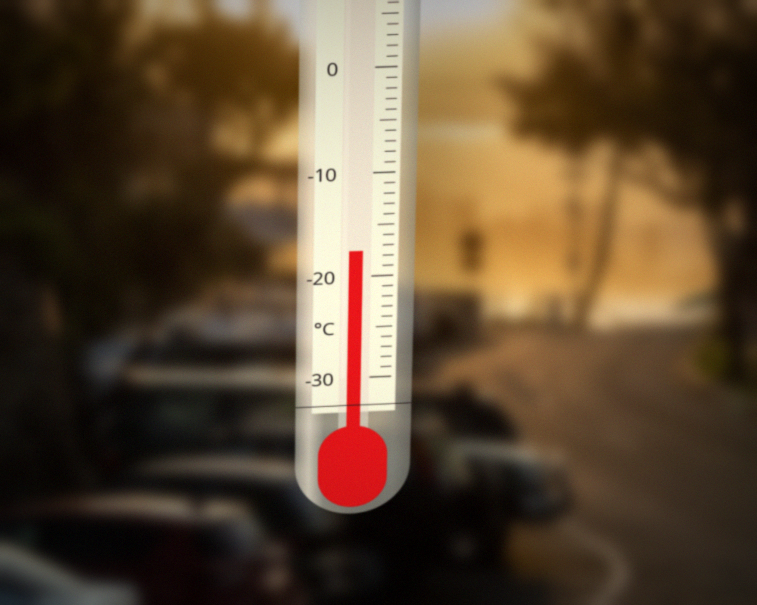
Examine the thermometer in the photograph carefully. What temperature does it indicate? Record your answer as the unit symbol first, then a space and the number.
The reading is °C -17.5
